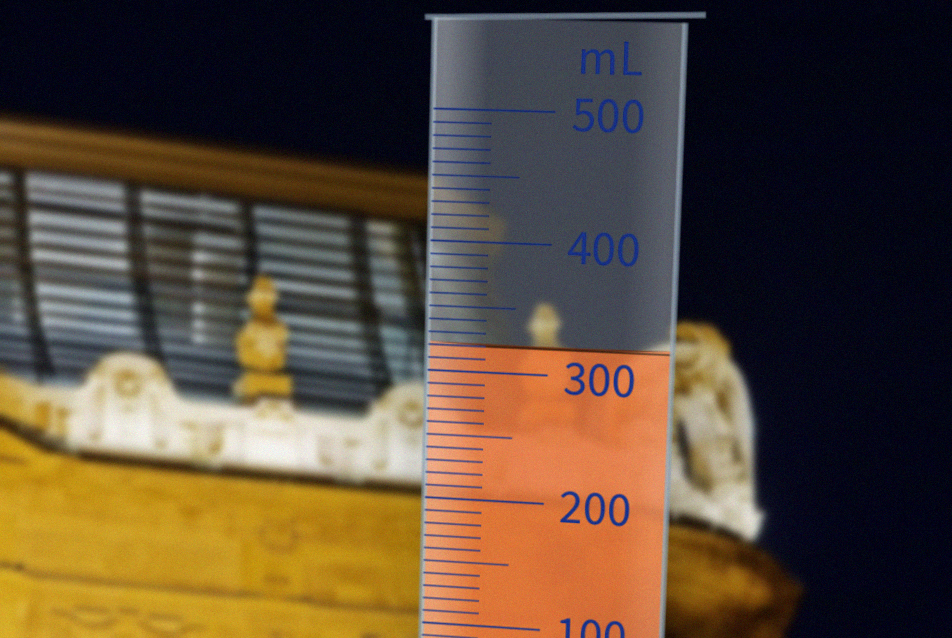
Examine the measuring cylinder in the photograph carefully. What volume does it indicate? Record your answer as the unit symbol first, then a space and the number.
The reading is mL 320
